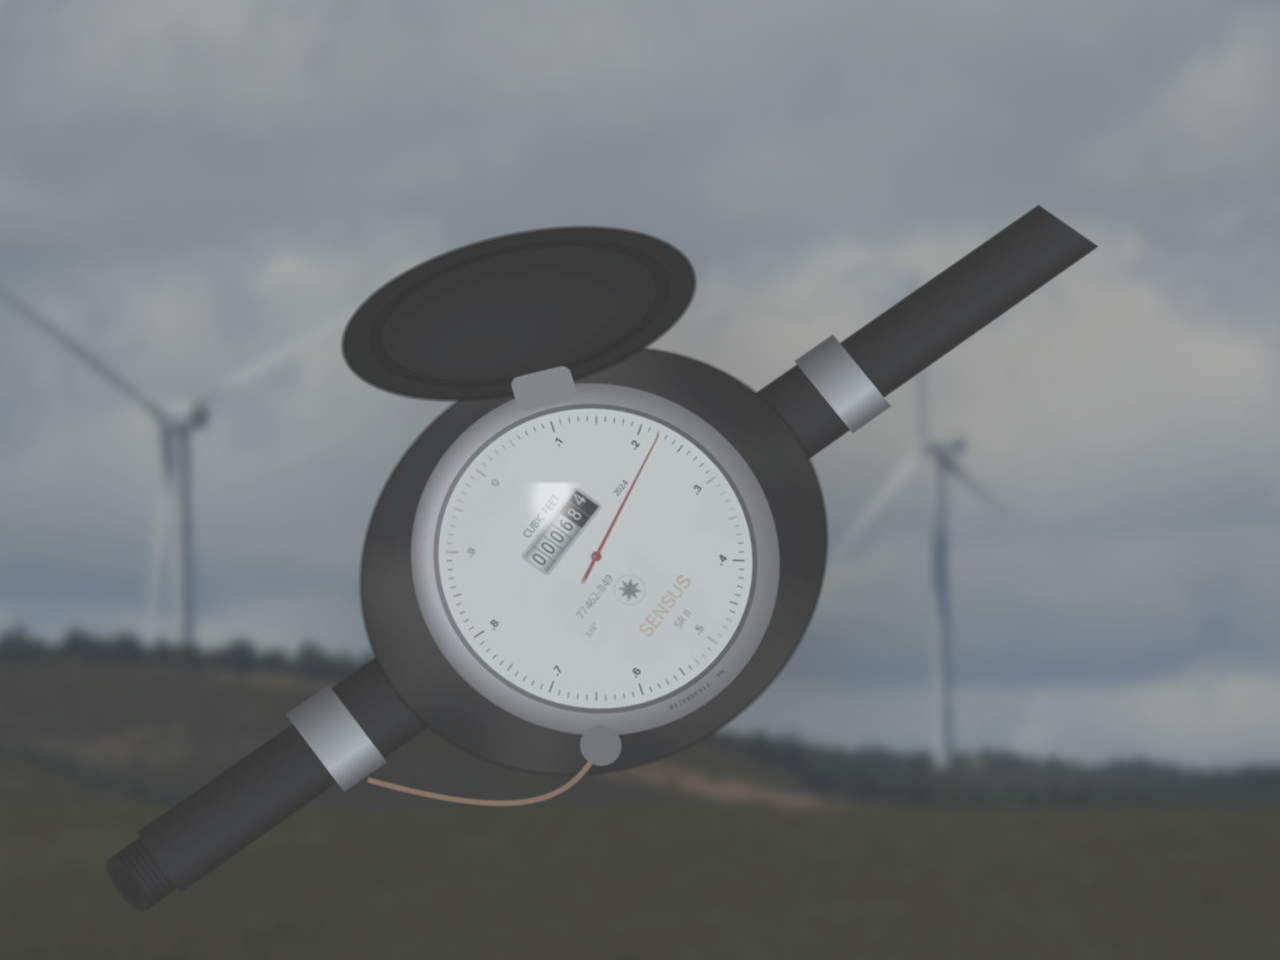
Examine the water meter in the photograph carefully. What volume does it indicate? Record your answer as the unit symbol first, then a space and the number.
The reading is ft³ 684.22
